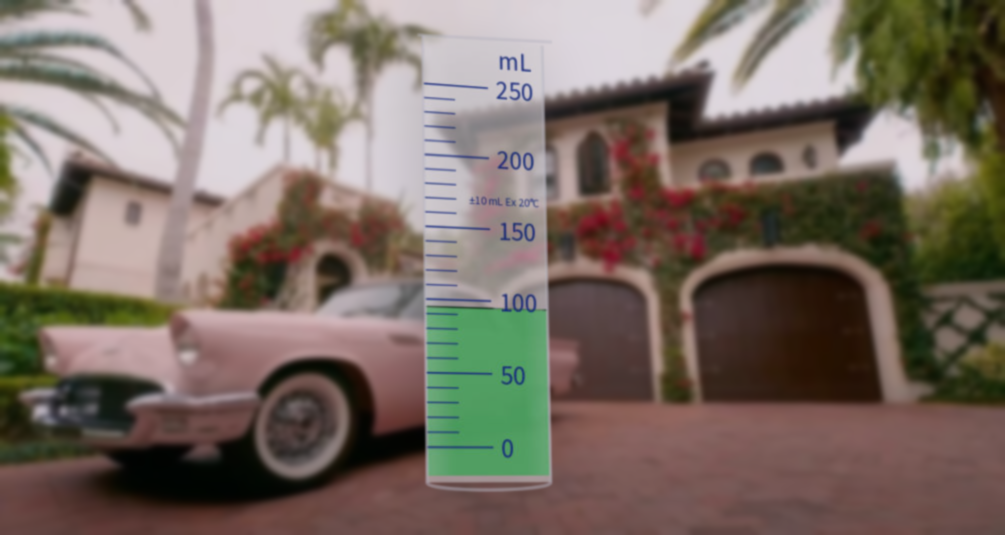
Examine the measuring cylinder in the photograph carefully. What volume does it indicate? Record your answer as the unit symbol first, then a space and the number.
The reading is mL 95
